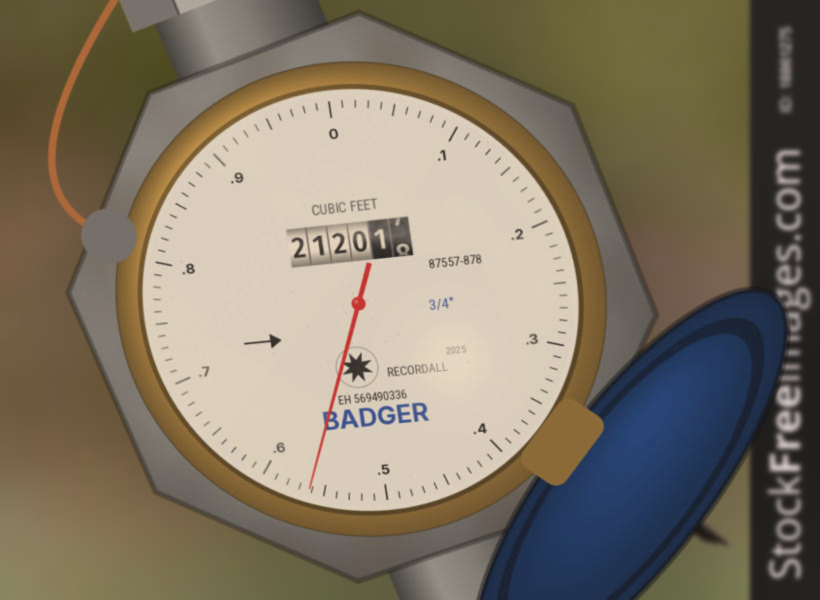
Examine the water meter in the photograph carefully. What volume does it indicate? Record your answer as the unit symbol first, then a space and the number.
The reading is ft³ 212017.56
